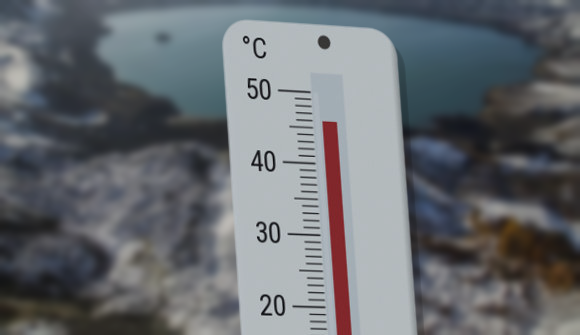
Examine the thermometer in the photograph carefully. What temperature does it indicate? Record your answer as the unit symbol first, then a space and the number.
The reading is °C 46
